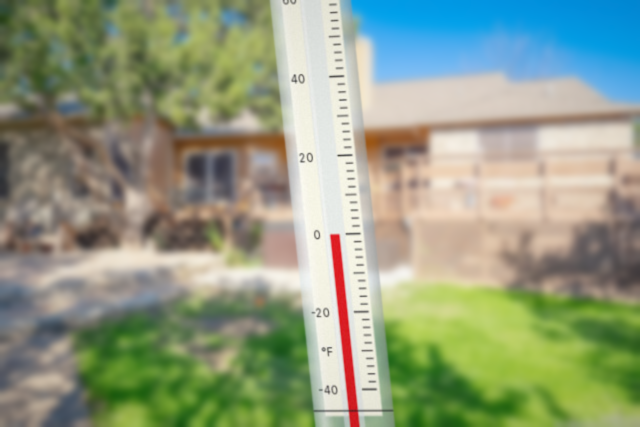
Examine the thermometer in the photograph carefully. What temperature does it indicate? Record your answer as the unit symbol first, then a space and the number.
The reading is °F 0
